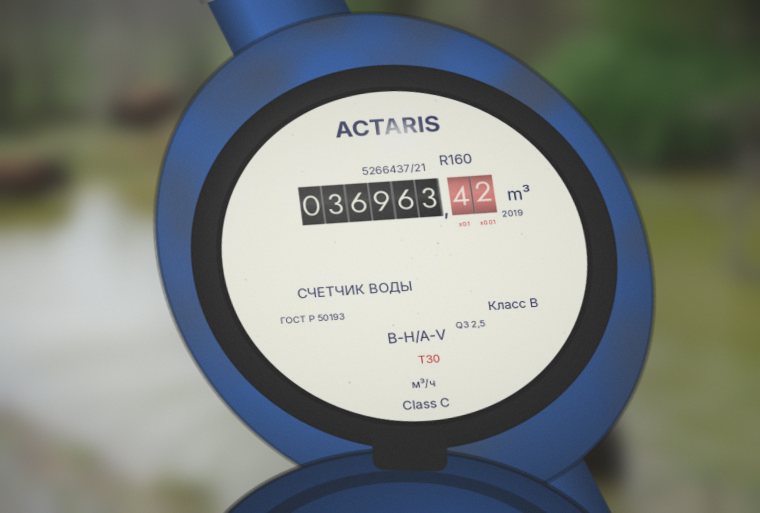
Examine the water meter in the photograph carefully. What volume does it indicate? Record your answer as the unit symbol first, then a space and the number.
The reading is m³ 36963.42
